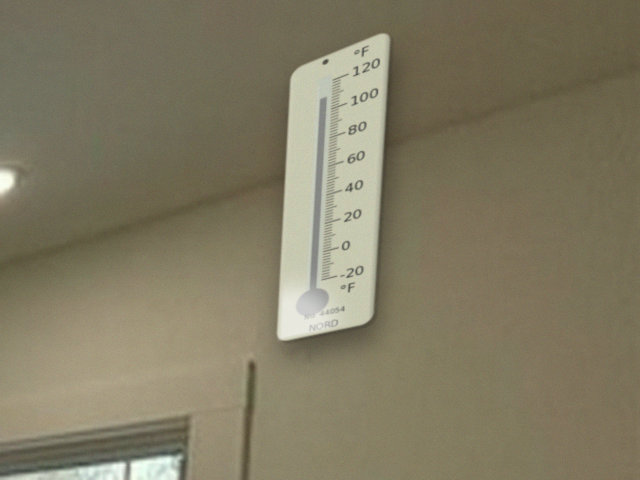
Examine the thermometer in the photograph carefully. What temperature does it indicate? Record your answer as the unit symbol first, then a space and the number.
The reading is °F 110
